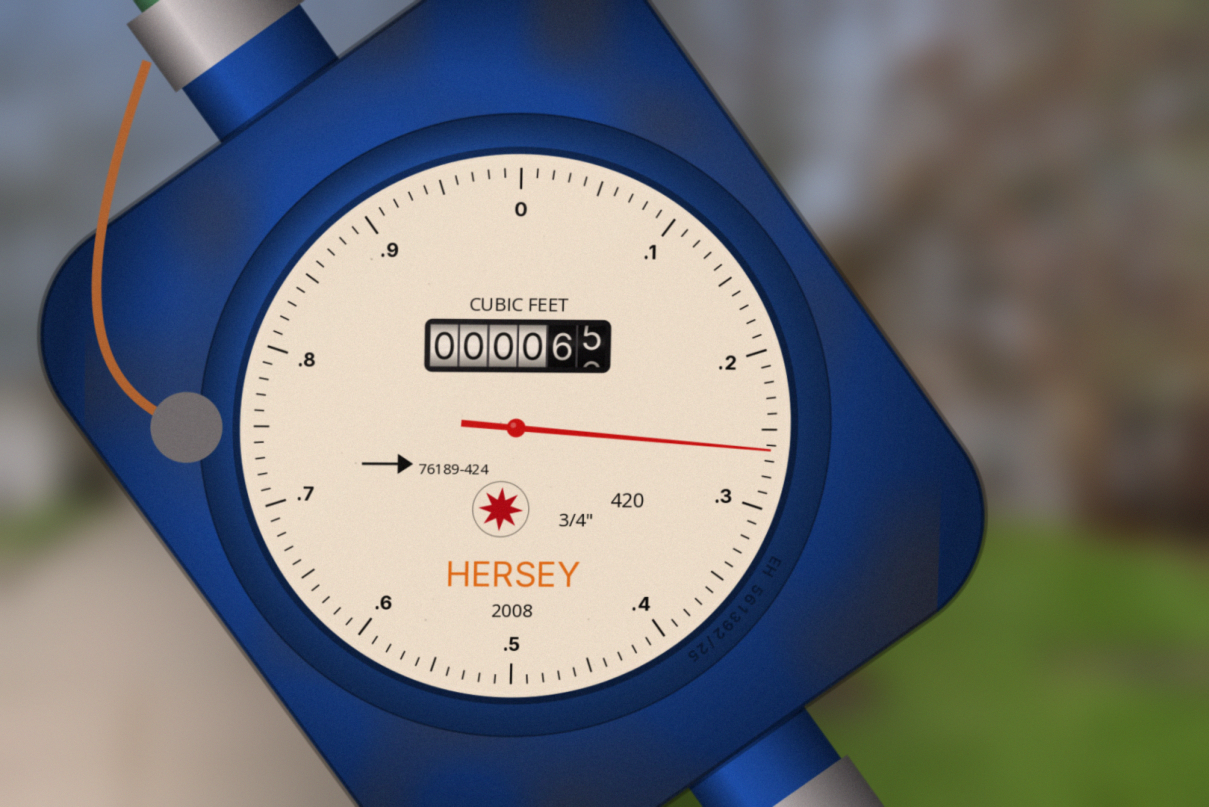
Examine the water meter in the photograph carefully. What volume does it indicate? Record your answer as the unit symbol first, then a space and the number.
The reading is ft³ 65.26
